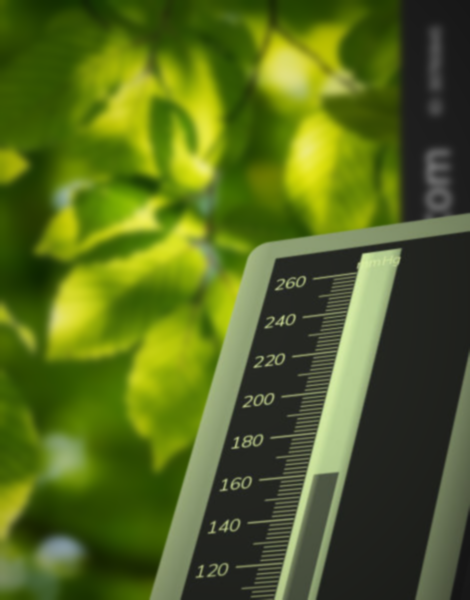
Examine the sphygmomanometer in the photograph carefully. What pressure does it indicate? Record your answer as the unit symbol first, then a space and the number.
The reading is mmHg 160
